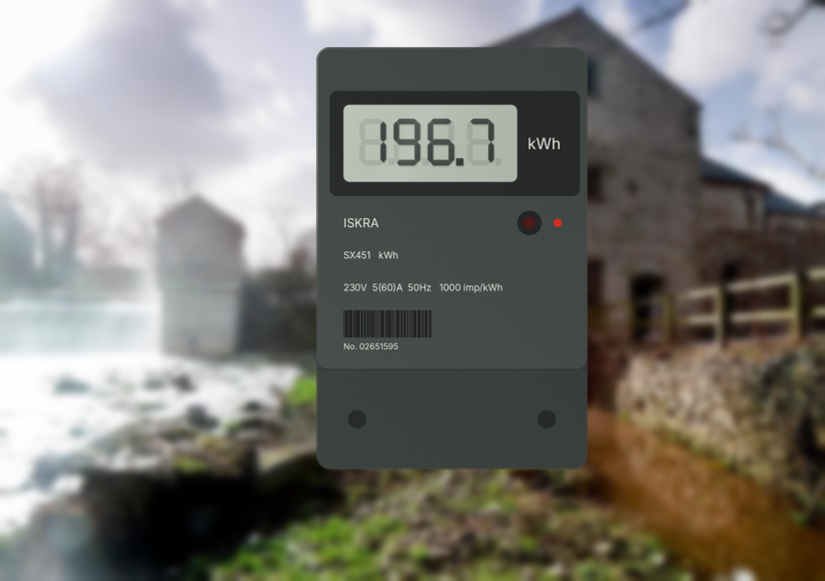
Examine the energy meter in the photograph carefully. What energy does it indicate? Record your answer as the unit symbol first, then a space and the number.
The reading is kWh 196.7
